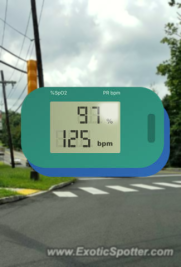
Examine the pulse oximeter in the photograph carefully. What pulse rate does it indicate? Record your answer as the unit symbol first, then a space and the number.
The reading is bpm 125
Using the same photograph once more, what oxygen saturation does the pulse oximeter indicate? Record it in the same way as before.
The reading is % 97
